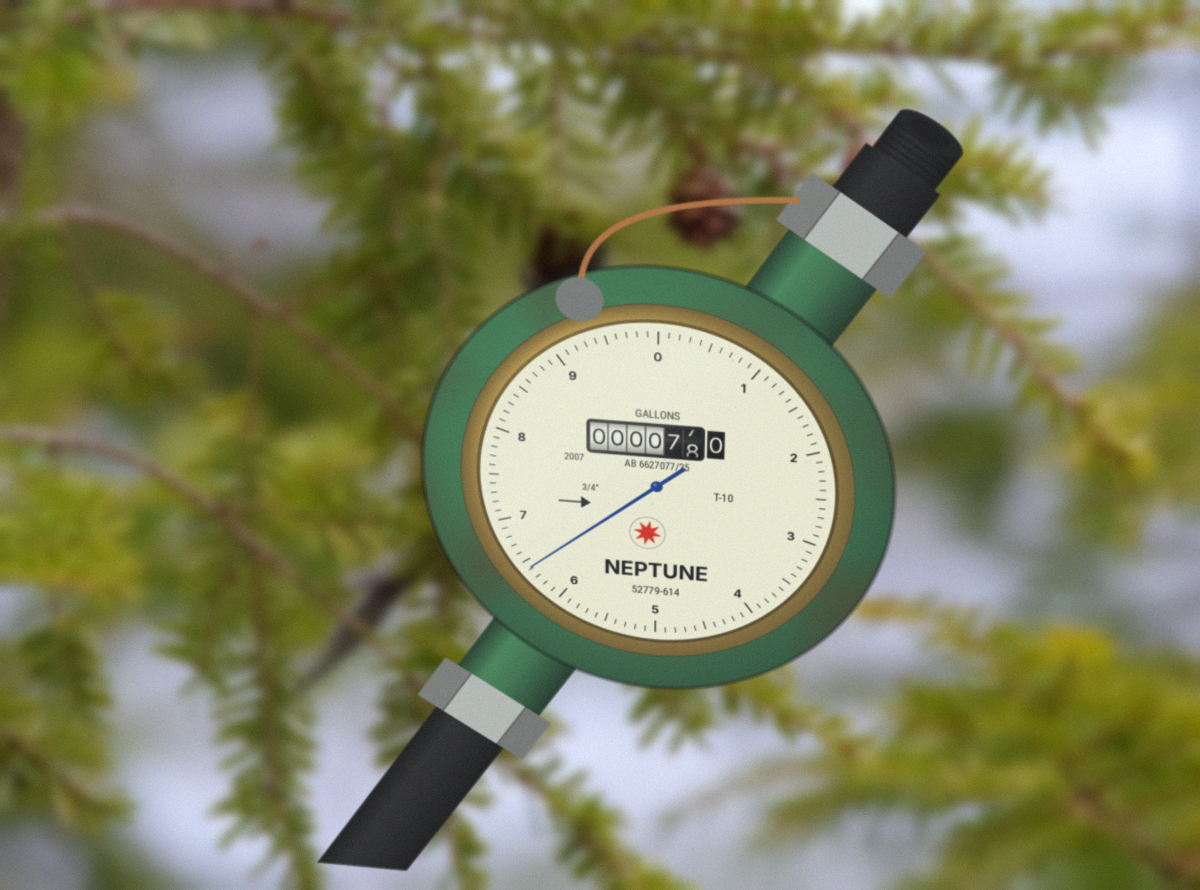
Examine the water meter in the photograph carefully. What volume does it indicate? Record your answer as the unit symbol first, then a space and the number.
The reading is gal 776.4
